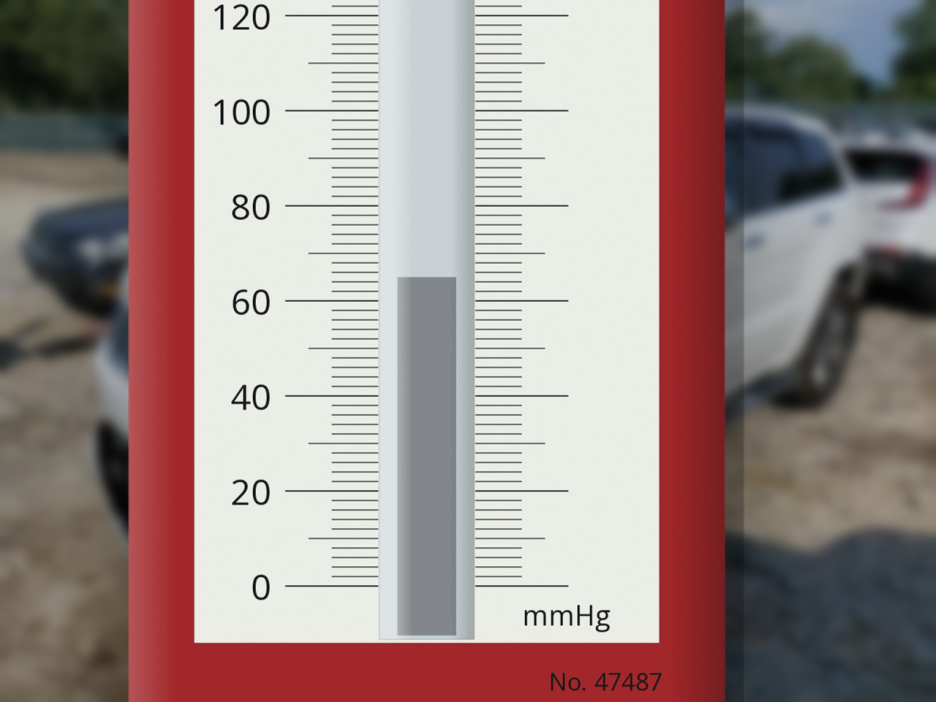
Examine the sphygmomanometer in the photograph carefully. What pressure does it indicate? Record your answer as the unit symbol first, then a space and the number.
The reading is mmHg 65
